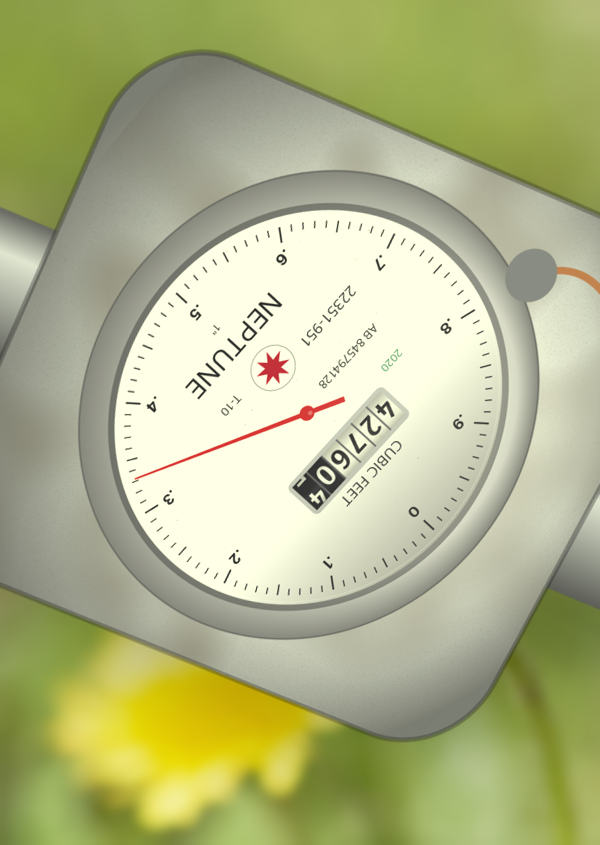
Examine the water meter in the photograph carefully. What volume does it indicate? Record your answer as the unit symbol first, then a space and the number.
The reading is ft³ 427604.33
